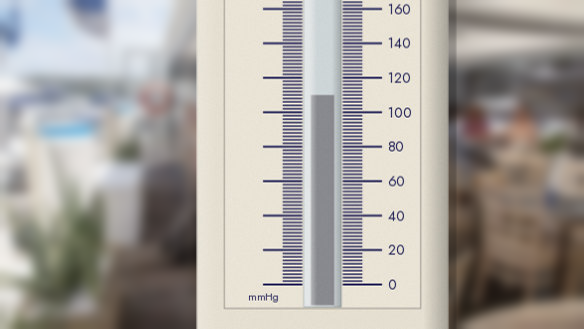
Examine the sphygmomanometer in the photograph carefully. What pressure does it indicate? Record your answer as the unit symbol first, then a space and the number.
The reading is mmHg 110
